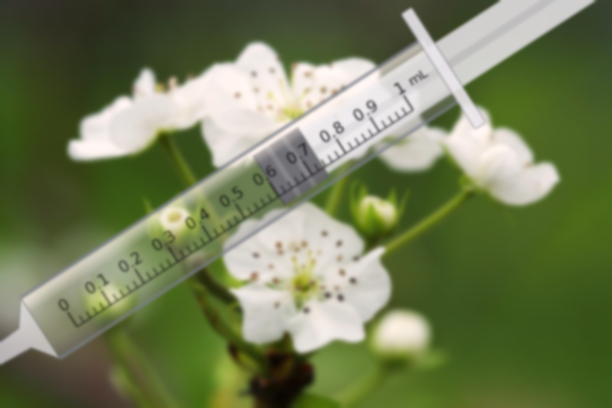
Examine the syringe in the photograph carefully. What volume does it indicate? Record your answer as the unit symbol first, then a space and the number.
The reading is mL 0.6
